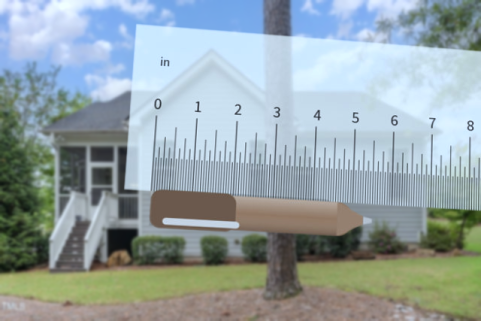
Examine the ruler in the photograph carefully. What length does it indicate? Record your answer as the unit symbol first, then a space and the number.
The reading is in 5.5
